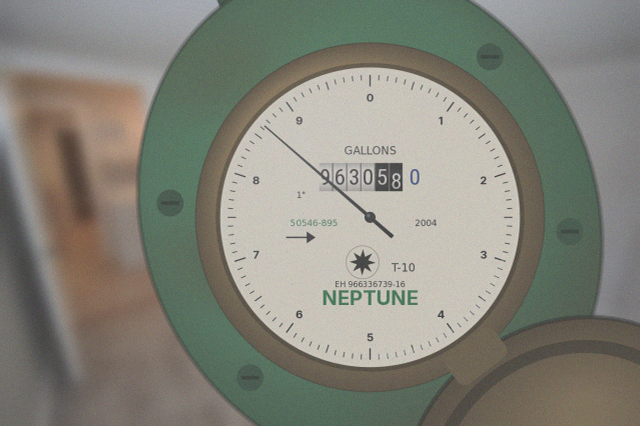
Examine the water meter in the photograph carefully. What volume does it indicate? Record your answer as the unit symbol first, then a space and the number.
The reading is gal 9630578.6
